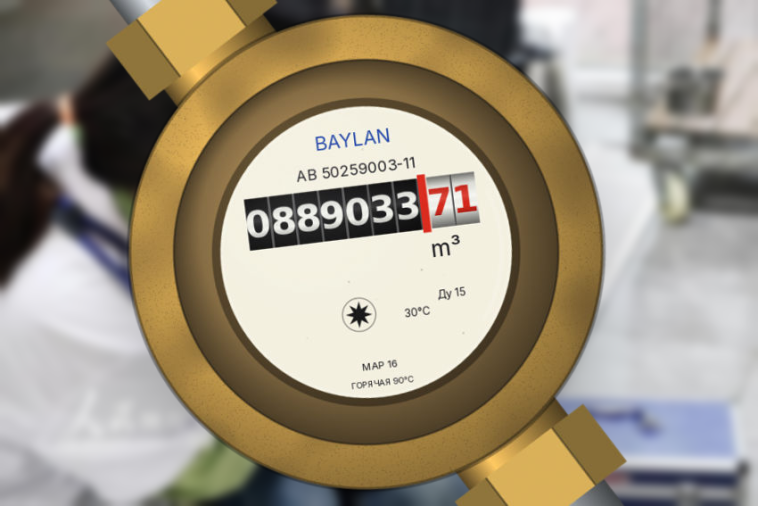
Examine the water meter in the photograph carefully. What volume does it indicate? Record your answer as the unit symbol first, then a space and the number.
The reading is m³ 889033.71
